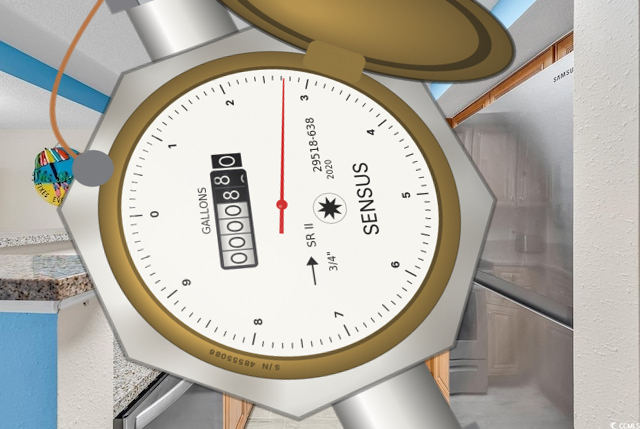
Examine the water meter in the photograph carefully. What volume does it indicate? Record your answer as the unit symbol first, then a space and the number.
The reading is gal 882.7
